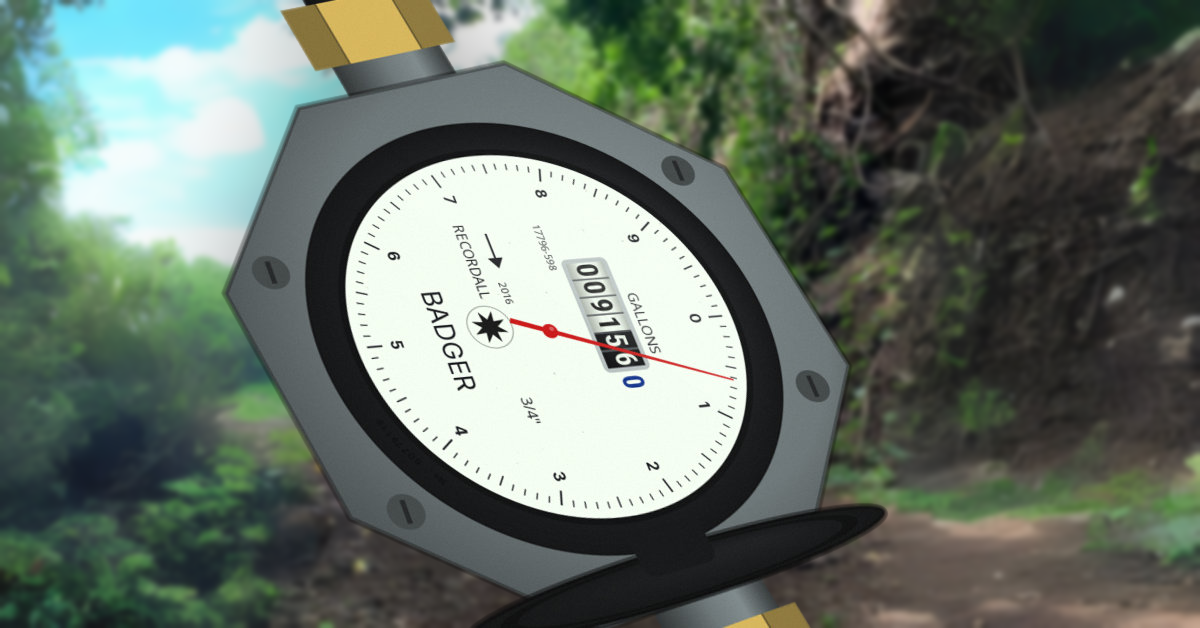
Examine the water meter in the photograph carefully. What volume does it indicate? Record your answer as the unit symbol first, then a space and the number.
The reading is gal 91560.6
